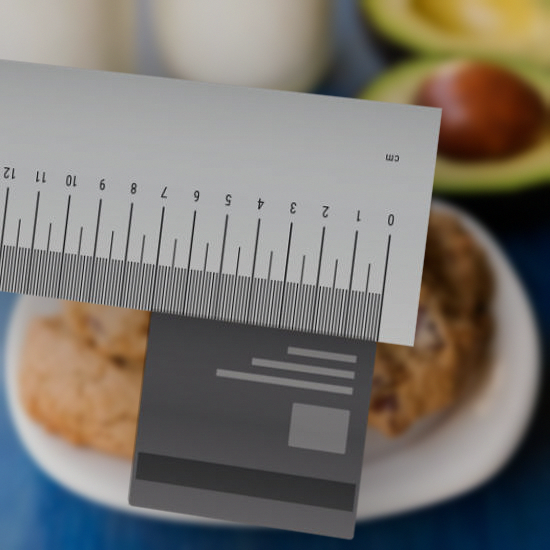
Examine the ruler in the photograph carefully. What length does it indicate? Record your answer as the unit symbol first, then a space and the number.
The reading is cm 7
